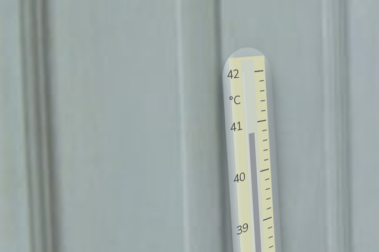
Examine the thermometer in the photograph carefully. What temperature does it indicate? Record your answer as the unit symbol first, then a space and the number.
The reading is °C 40.8
